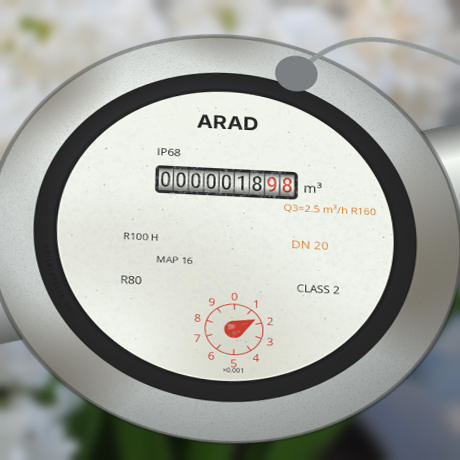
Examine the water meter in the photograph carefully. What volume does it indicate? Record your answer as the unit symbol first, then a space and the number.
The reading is m³ 18.981
